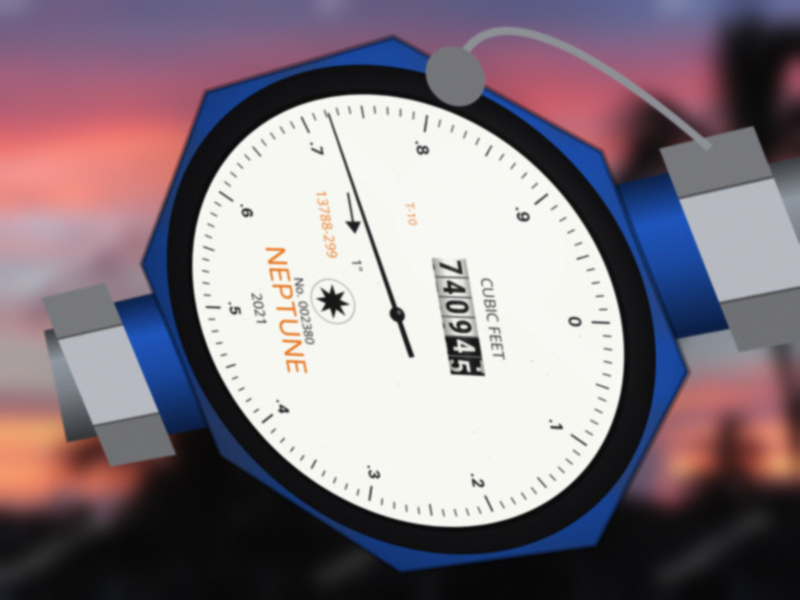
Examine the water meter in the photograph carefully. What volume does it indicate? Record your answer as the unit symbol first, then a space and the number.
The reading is ft³ 740944.72
